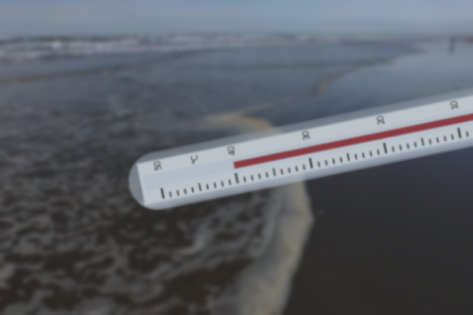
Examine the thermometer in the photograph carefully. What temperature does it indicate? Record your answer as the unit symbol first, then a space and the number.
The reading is °C 40
